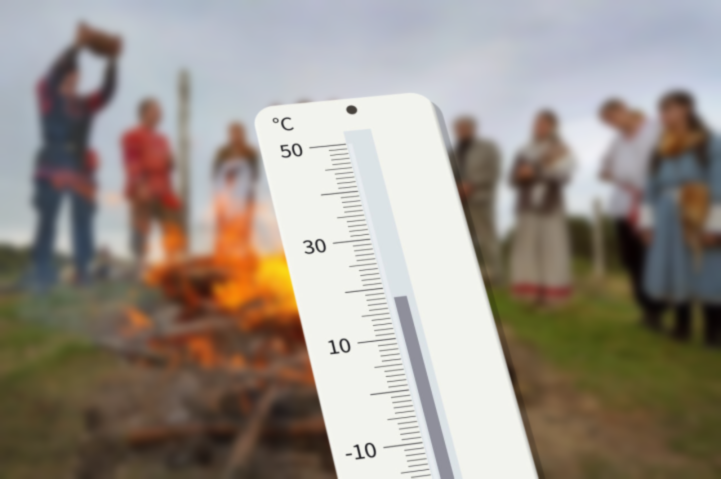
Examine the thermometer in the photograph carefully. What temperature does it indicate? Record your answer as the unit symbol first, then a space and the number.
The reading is °C 18
